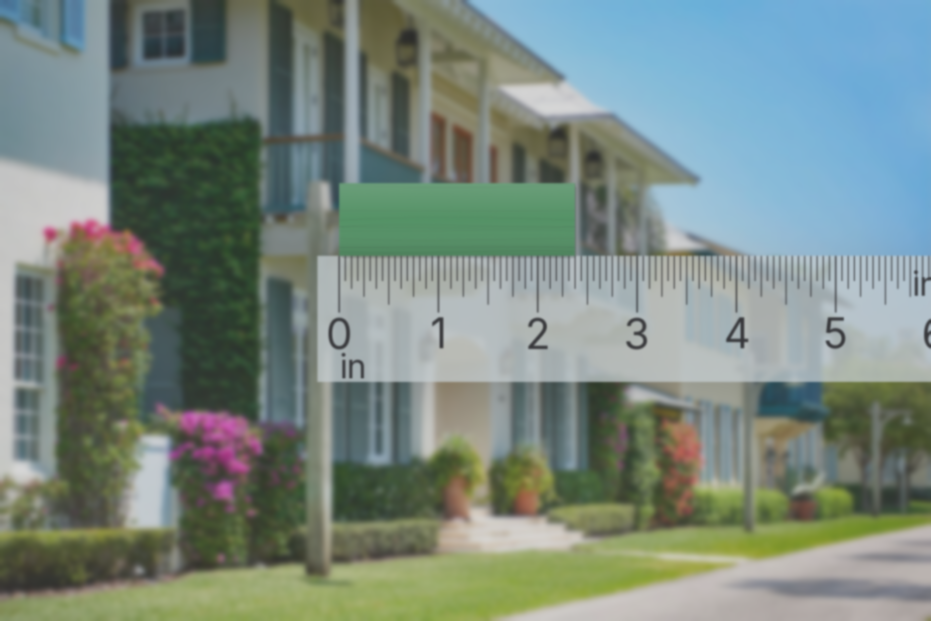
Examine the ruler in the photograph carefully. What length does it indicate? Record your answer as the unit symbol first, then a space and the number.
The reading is in 2.375
